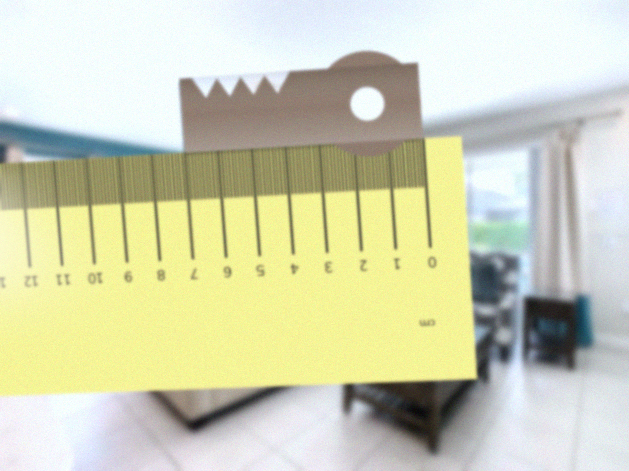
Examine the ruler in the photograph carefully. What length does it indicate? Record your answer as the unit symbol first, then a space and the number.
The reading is cm 7
